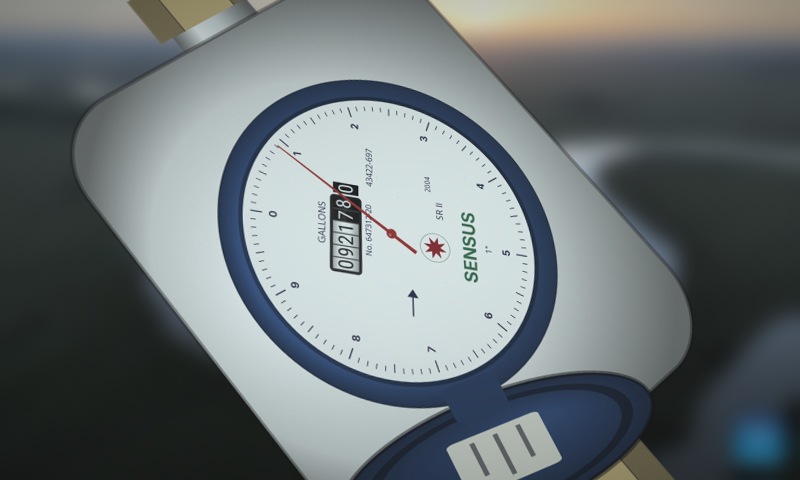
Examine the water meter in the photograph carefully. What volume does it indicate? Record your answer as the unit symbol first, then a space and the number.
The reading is gal 921780.9
